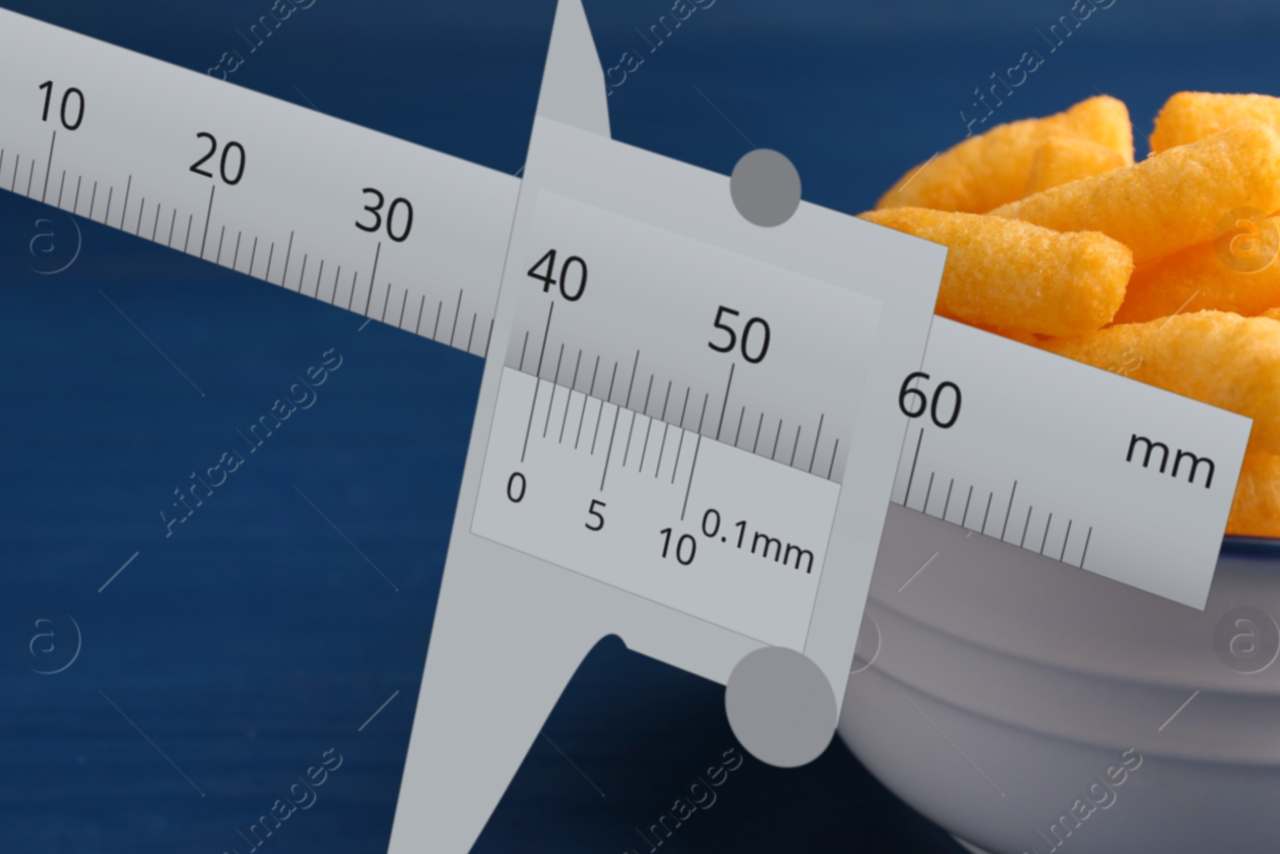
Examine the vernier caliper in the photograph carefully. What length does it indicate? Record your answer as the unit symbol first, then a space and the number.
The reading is mm 40.1
